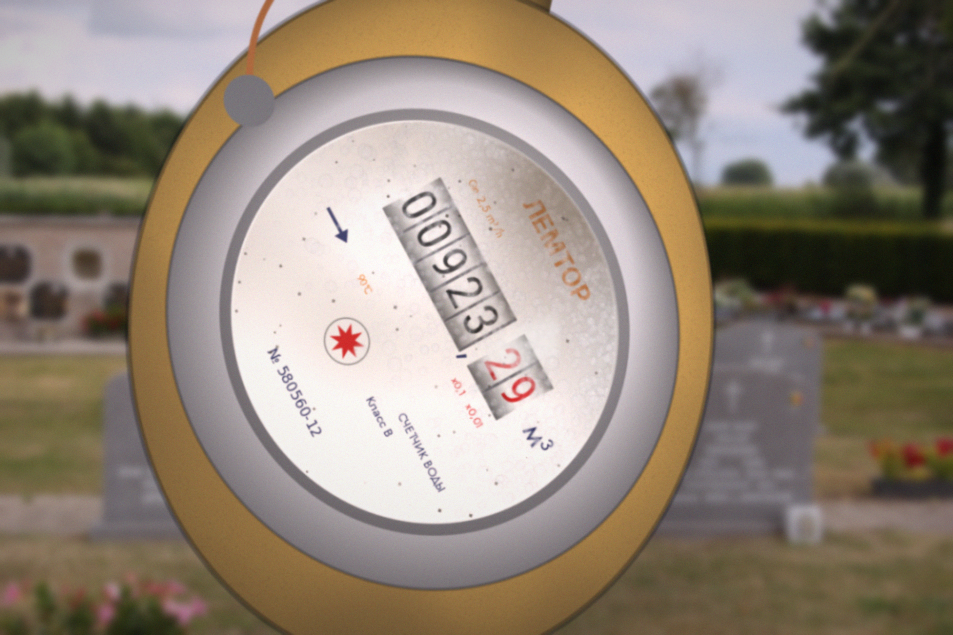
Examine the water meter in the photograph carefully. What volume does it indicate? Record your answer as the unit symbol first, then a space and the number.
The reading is m³ 923.29
